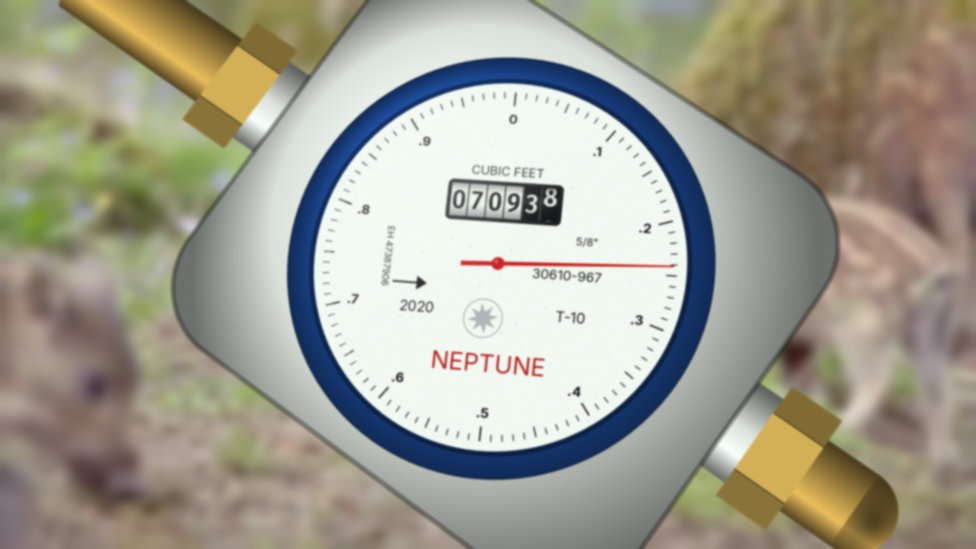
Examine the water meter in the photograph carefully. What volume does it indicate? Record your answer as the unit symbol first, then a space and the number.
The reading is ft³ 70938.24
